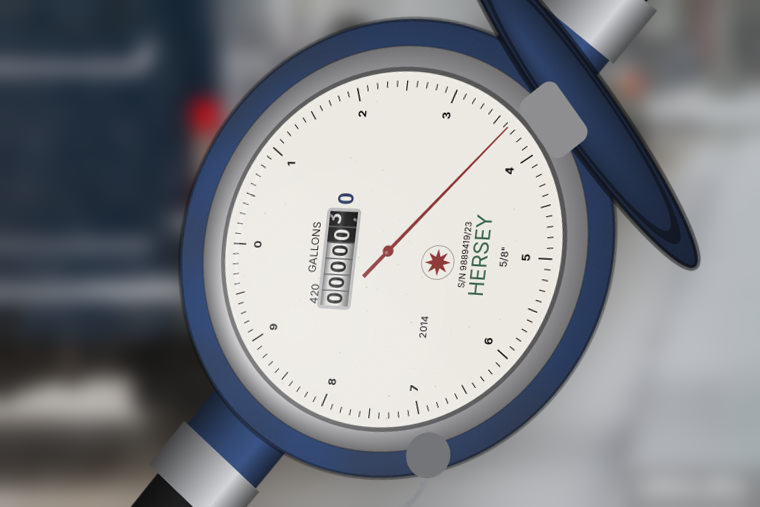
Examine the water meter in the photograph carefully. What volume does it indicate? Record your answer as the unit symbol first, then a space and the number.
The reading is gal 33.6
